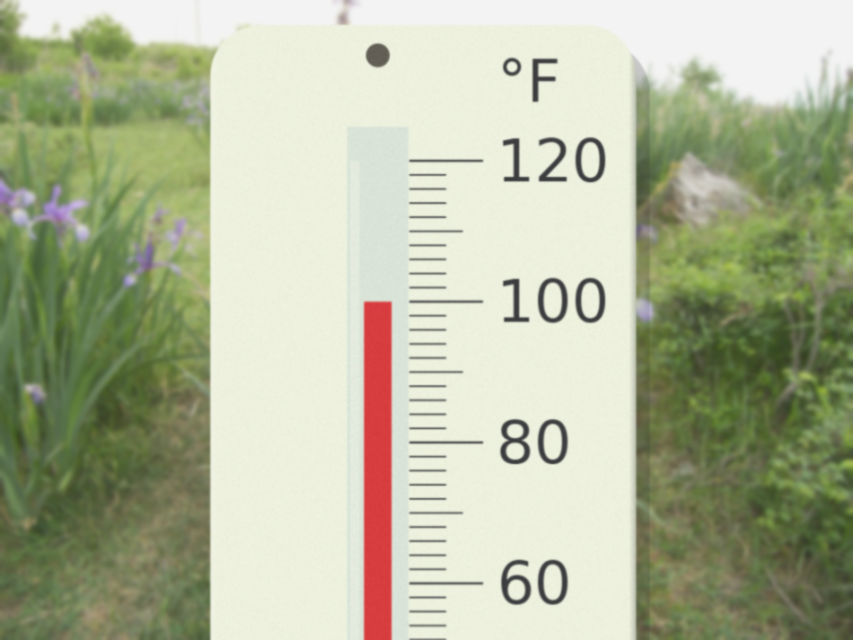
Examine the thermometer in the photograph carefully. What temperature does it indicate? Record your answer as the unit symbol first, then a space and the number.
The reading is °F 100
